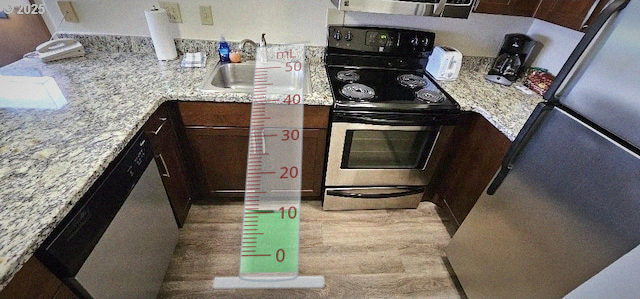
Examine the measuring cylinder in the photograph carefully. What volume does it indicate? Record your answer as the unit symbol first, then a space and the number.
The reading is mL 10
